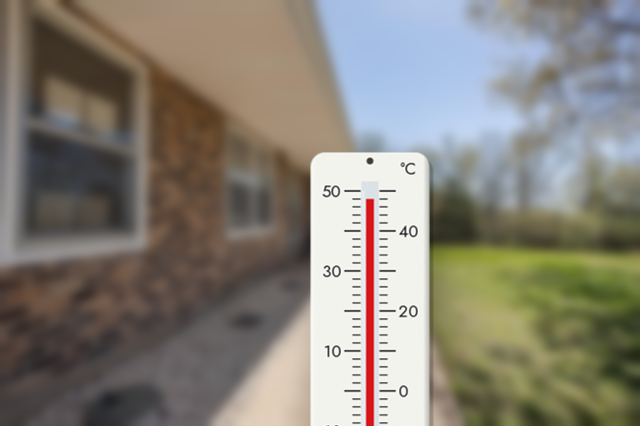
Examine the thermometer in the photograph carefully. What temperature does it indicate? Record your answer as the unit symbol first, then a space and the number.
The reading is °C 48
